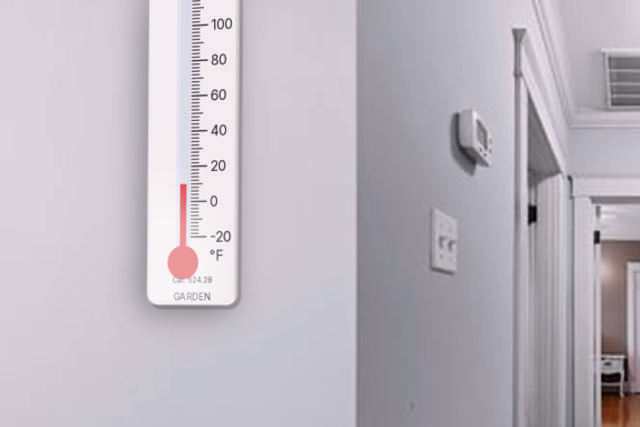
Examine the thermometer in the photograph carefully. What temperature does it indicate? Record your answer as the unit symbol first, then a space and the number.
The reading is °F 10
